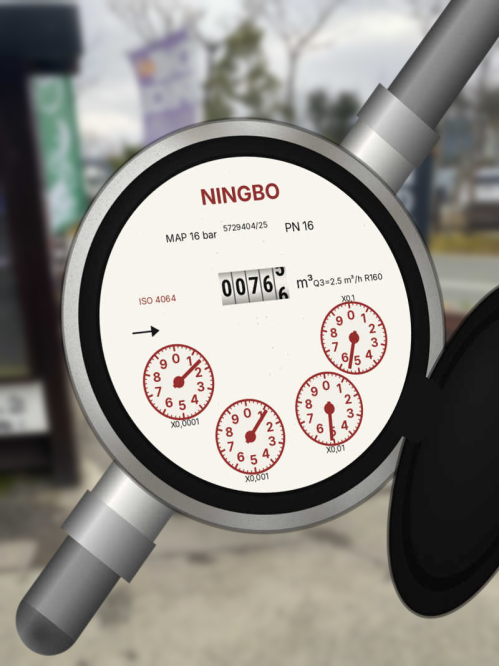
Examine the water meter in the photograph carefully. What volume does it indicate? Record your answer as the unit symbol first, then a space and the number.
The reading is m³ 765.5511
